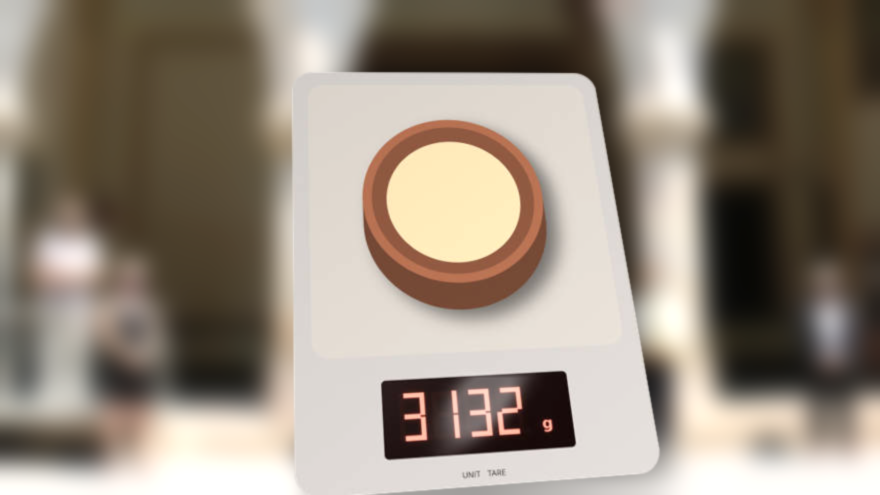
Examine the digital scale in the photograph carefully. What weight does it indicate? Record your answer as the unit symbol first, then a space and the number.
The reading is g 3132
